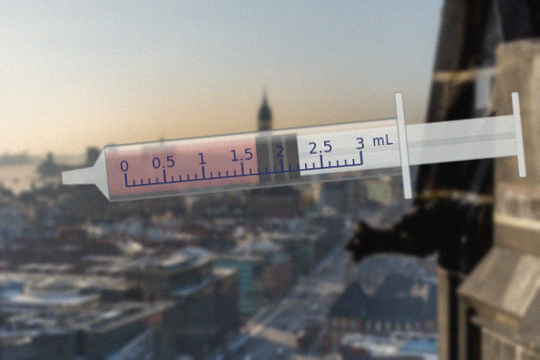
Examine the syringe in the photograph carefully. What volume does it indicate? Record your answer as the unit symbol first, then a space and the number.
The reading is mL 1.7
